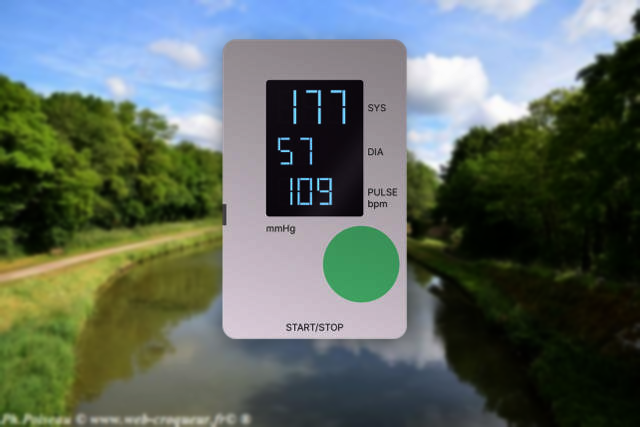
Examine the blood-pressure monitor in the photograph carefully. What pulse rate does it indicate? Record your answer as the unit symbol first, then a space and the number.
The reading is bpm 109
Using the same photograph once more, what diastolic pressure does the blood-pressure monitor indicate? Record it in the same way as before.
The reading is mmHg 57
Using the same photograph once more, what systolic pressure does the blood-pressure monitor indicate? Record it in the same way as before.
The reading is mmHg 177
